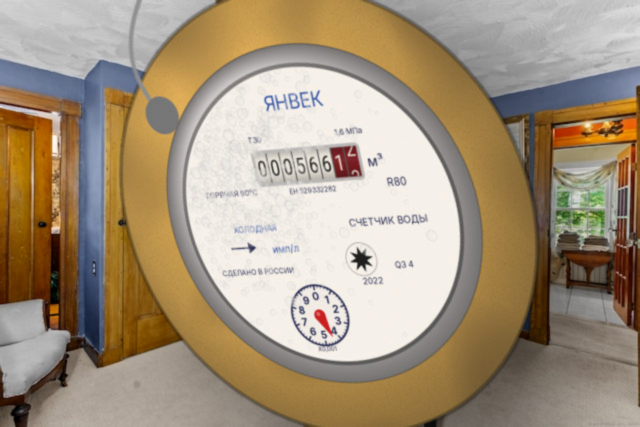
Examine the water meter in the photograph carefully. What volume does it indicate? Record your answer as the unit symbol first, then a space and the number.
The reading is m³ 566.124
